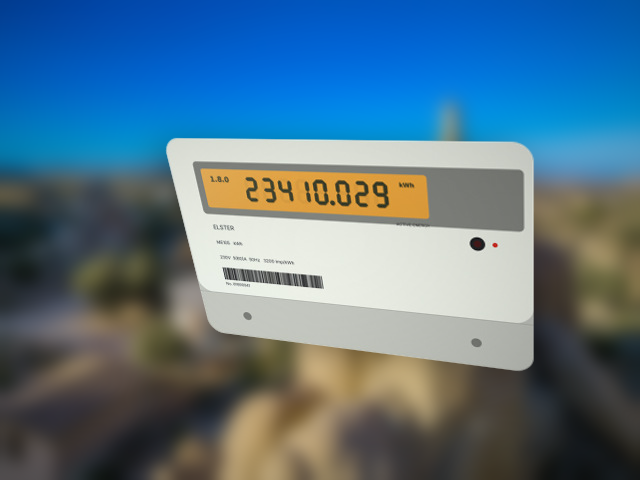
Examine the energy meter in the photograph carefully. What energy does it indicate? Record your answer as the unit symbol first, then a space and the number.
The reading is kWh 23410.029
